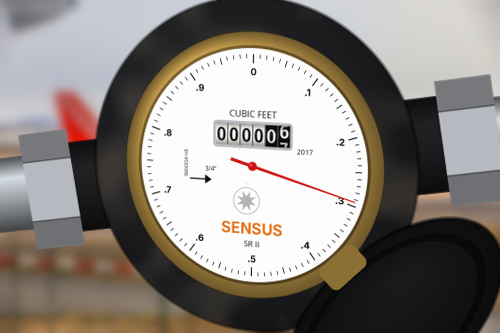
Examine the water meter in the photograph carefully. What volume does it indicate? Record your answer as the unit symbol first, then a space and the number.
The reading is ft³ 6.29
